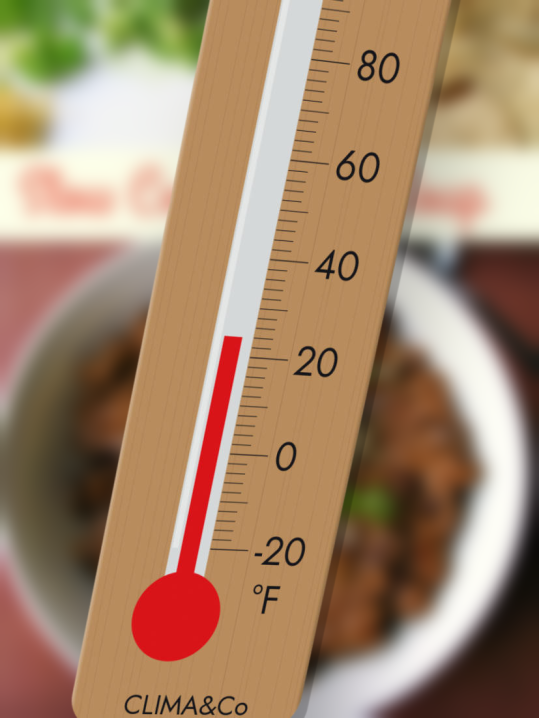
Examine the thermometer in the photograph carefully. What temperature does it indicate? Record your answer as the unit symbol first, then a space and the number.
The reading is °F 24
